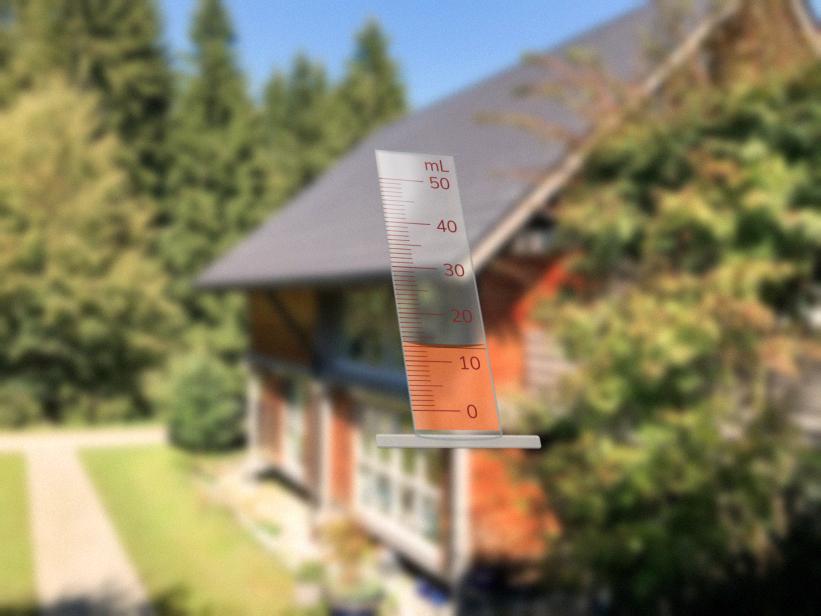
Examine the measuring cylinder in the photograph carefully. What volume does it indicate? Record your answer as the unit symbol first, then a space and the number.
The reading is mL 13
